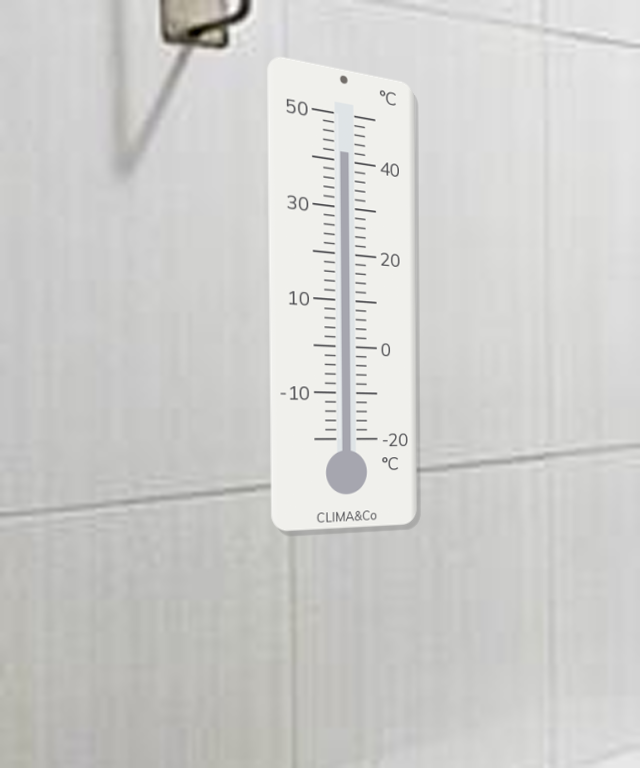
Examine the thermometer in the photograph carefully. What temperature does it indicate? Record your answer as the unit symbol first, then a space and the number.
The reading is °C 42
